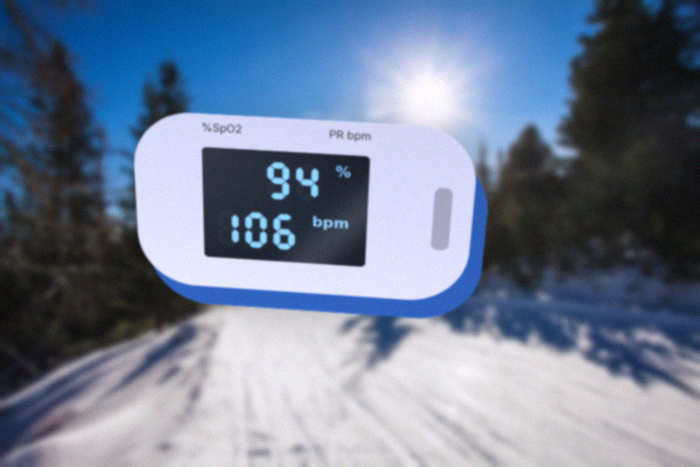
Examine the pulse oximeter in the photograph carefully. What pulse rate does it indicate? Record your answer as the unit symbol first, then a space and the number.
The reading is bpm 106
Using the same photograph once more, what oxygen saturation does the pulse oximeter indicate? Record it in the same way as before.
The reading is % 94
